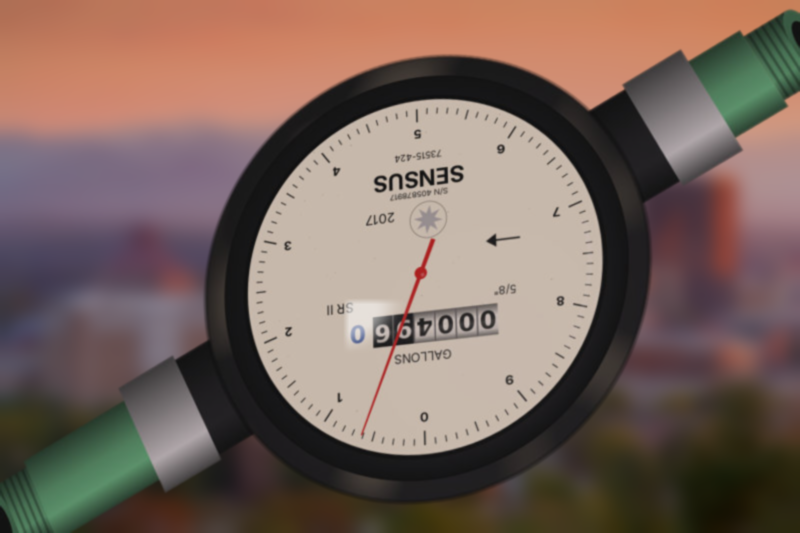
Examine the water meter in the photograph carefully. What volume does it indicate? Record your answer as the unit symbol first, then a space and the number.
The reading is gal 4960.6
